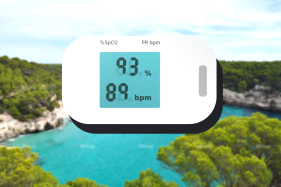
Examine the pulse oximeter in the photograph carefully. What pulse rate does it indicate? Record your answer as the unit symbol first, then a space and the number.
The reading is bpm 89
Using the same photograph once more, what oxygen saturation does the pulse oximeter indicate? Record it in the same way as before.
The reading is % 93
